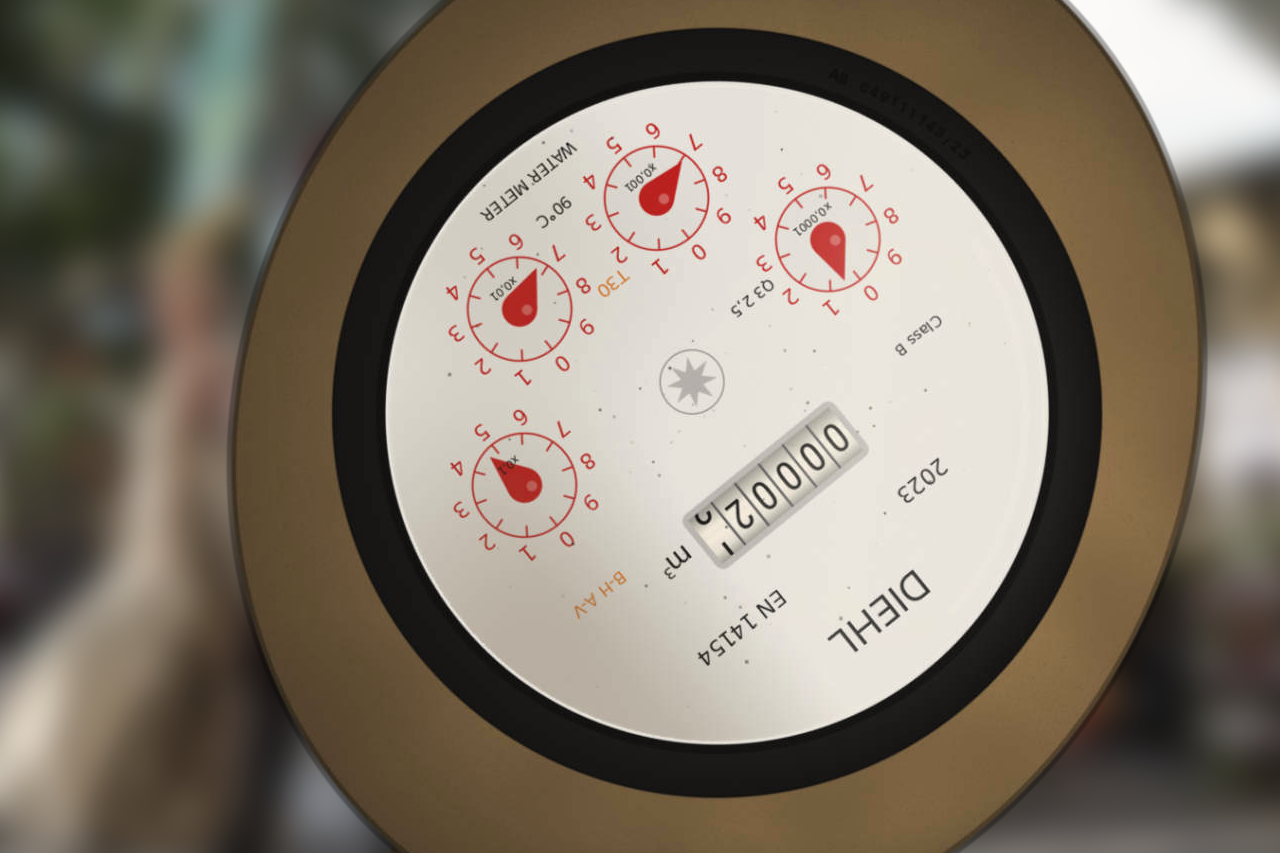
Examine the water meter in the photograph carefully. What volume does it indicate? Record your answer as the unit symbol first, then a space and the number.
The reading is m³ 21.4670
